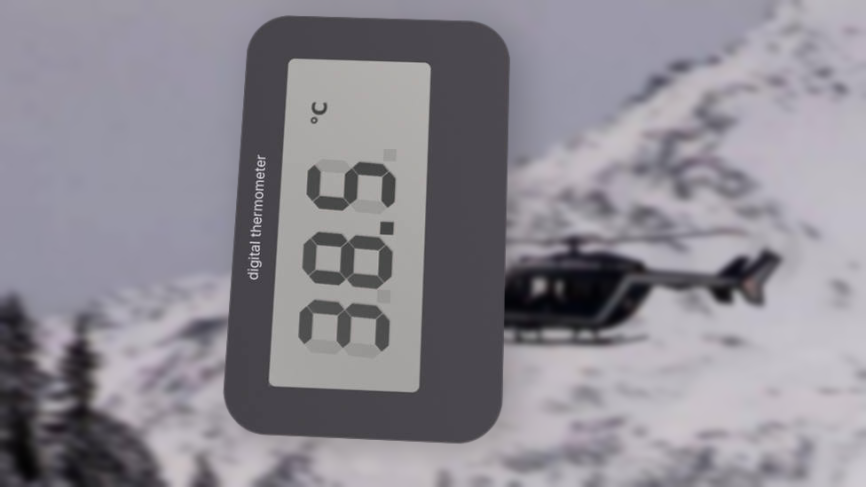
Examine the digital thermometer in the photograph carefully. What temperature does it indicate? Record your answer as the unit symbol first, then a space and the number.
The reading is °C 38.5
